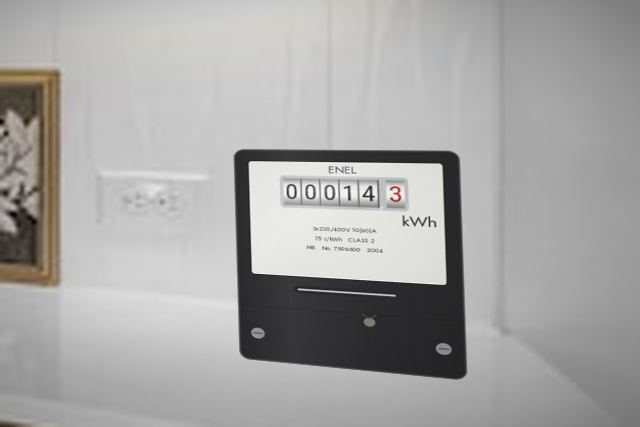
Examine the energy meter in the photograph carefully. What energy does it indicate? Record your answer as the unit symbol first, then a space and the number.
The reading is kWh 14.3
